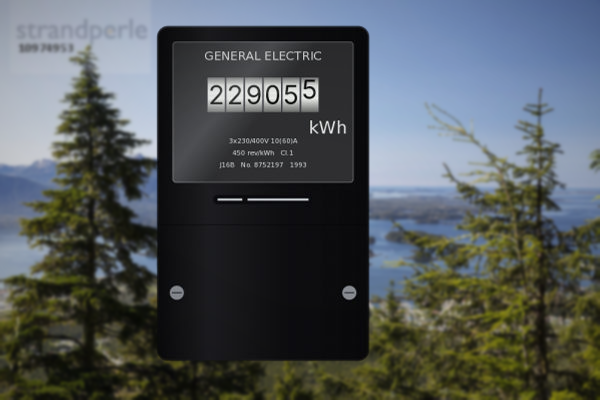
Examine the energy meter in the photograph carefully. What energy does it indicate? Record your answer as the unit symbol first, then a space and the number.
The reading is kWh 229055
